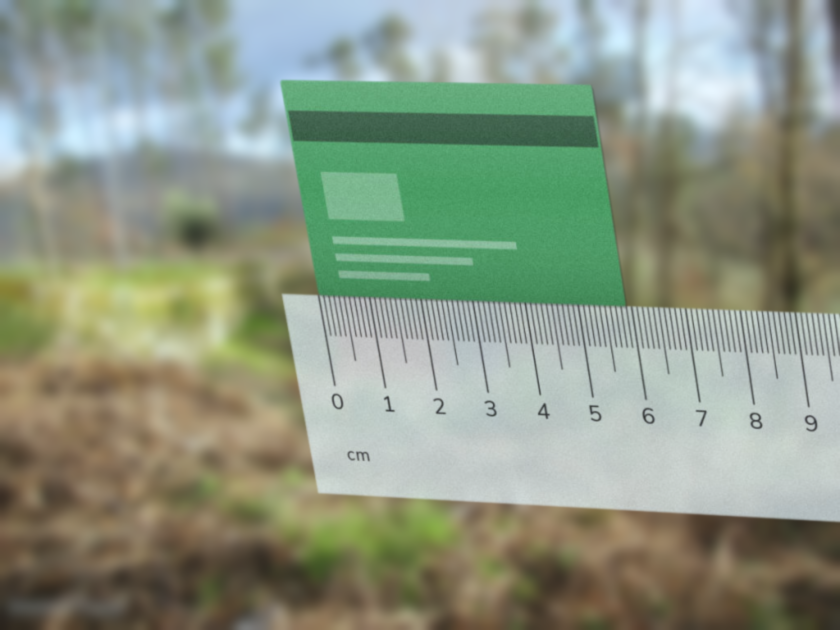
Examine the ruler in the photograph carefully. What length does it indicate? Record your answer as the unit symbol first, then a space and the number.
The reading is cm 5.9
